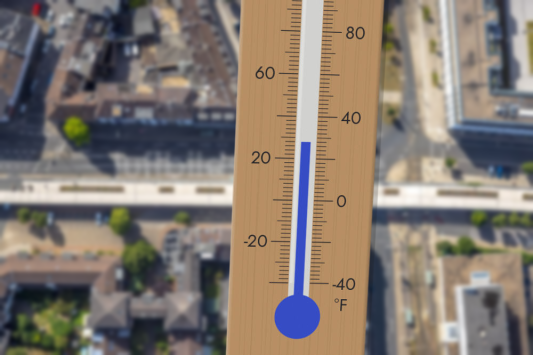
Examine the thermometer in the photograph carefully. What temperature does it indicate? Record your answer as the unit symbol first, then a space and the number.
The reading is °F 28
